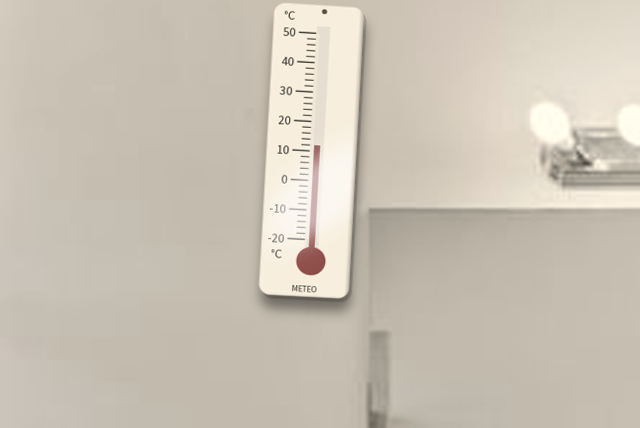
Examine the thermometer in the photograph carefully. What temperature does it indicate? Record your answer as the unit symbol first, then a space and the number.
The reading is °C 12
